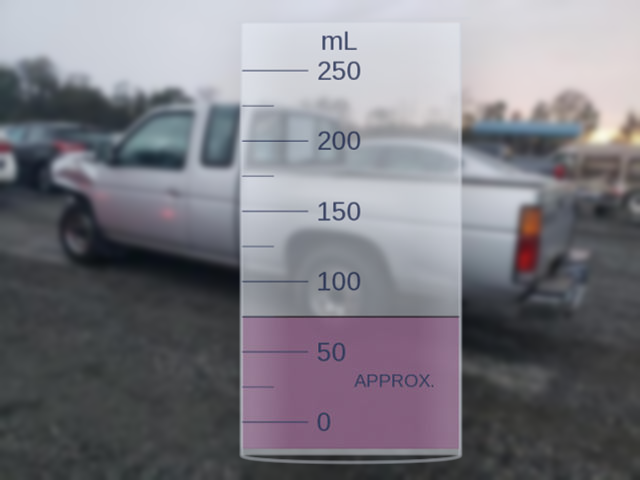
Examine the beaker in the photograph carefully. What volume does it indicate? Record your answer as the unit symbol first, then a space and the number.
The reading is mL 75
